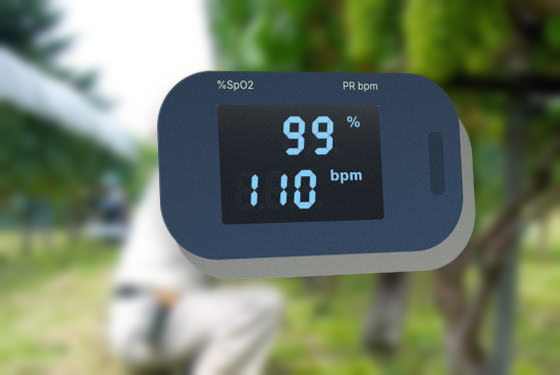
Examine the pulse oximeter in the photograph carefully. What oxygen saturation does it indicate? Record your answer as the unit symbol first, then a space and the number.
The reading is % 99
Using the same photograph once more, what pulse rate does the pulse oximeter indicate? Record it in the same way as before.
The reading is bpm 110
